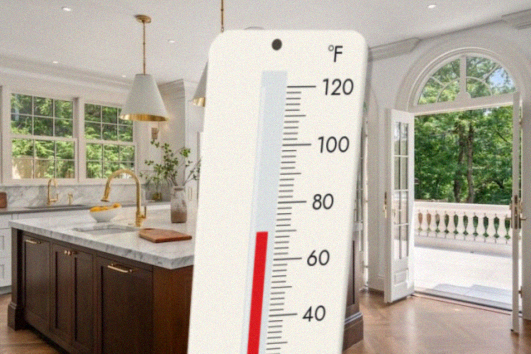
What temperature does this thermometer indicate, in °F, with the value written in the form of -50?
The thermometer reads 70
